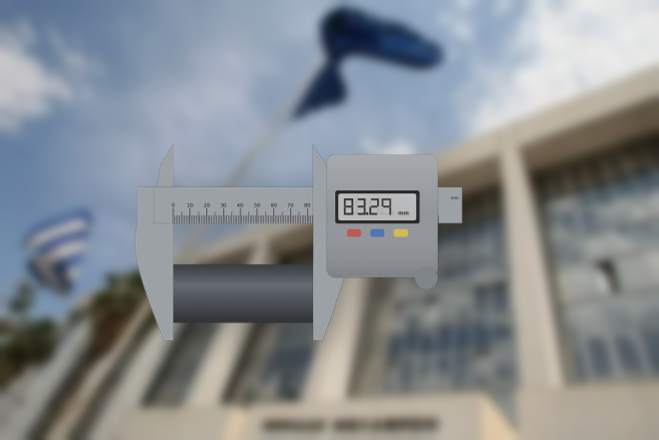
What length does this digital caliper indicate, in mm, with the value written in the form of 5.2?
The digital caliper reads 83.29
